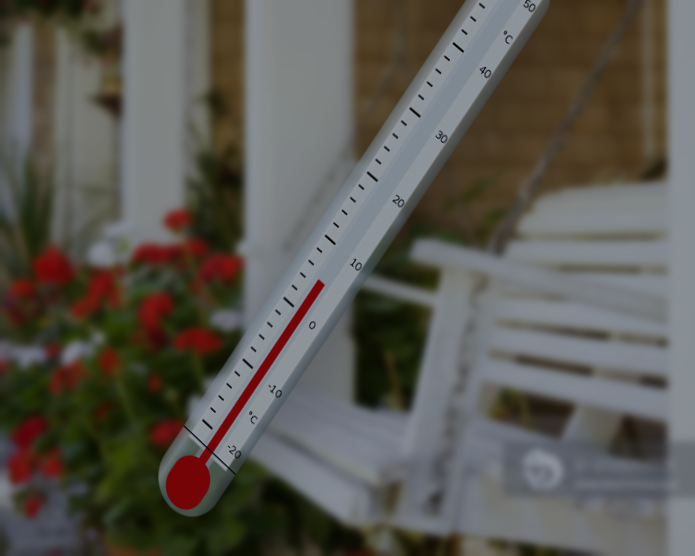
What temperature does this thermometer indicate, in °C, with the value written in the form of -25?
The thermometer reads 5
